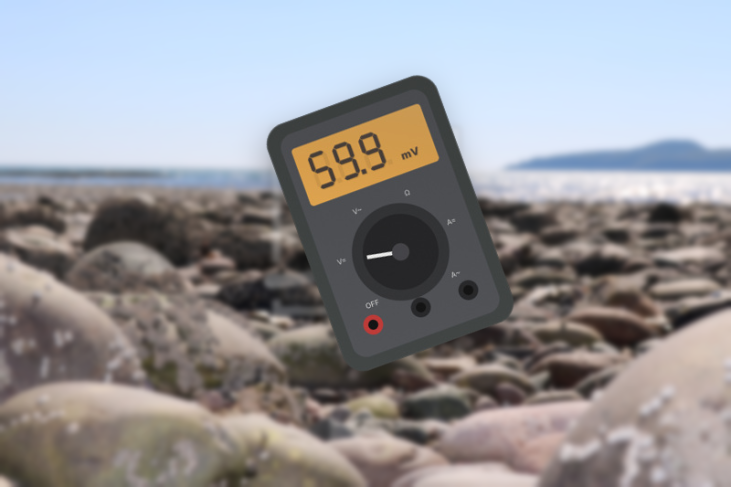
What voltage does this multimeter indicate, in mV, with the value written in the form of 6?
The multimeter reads 59.9
